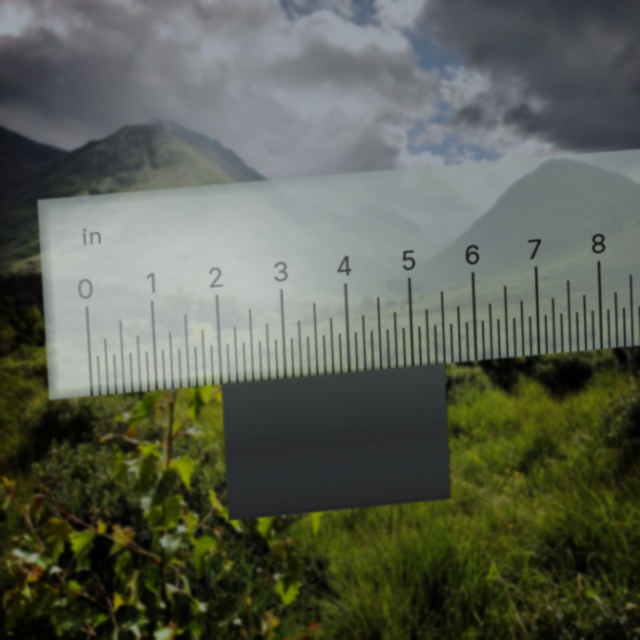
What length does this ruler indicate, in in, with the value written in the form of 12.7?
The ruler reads 3.5
